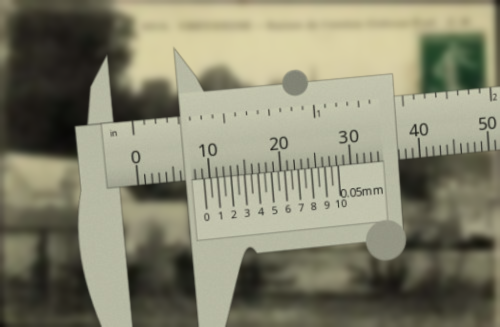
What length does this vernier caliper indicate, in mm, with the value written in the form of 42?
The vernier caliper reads 9.2
